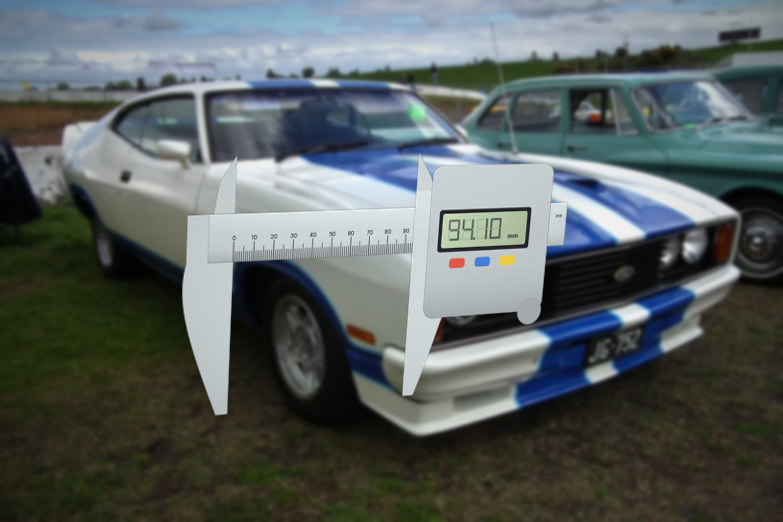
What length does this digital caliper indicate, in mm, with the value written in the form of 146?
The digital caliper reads 94.10
